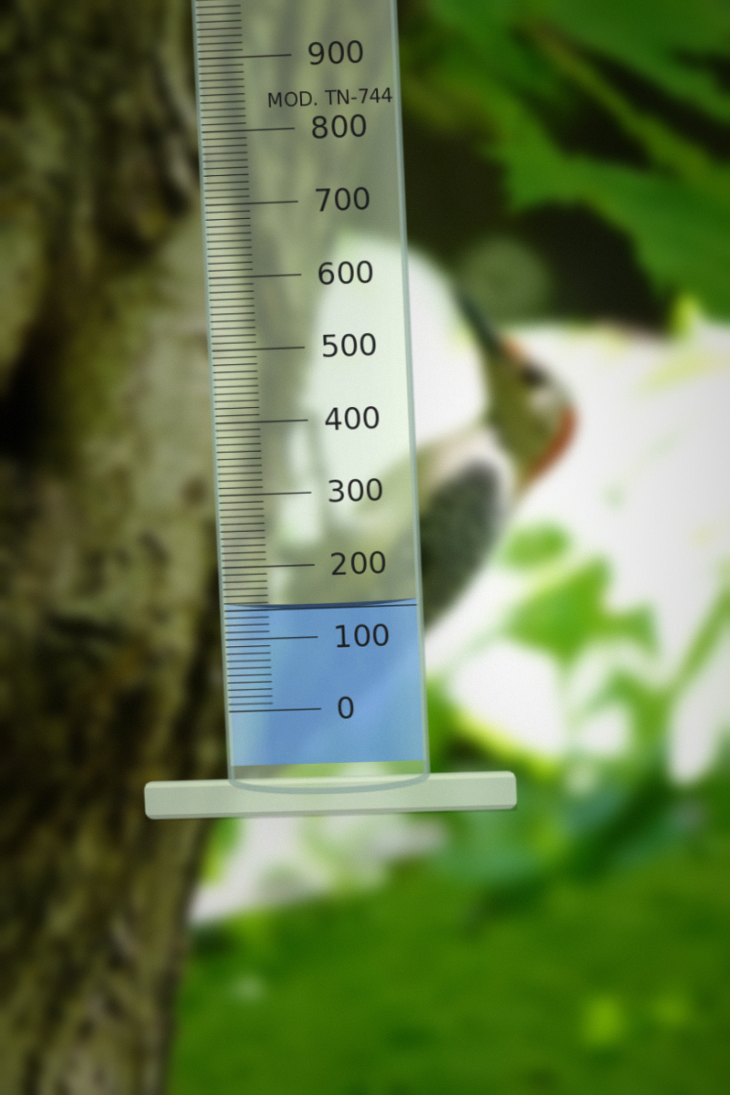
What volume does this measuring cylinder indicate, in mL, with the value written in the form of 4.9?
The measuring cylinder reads 140
